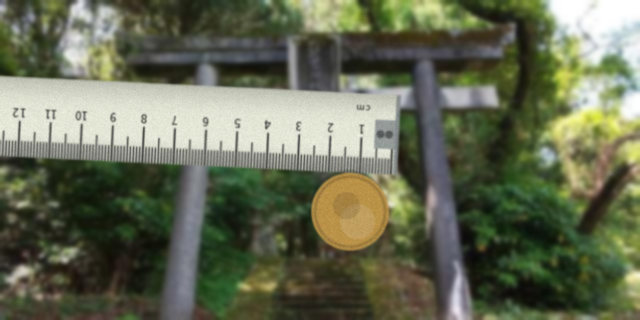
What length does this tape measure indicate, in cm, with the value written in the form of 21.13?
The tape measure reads 2.5
